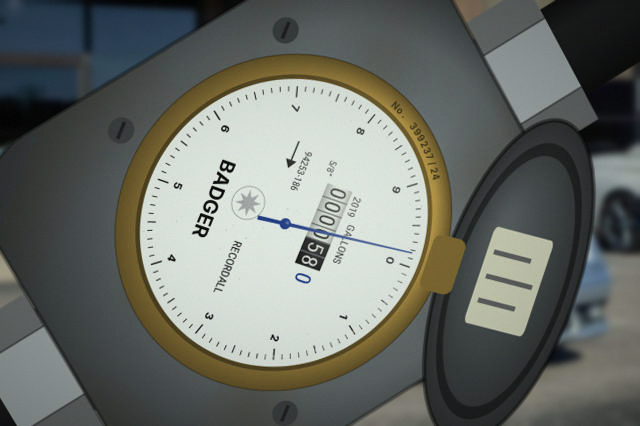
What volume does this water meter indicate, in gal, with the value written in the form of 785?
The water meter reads 579.8
